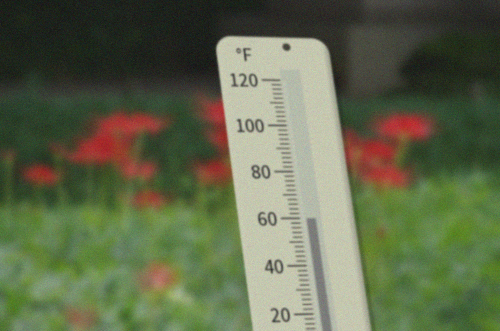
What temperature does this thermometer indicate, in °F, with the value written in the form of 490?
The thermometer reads 60
